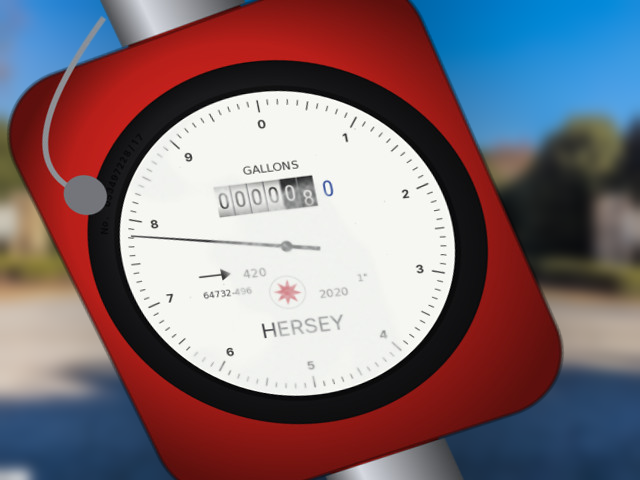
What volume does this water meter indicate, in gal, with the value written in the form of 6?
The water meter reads 77.8
